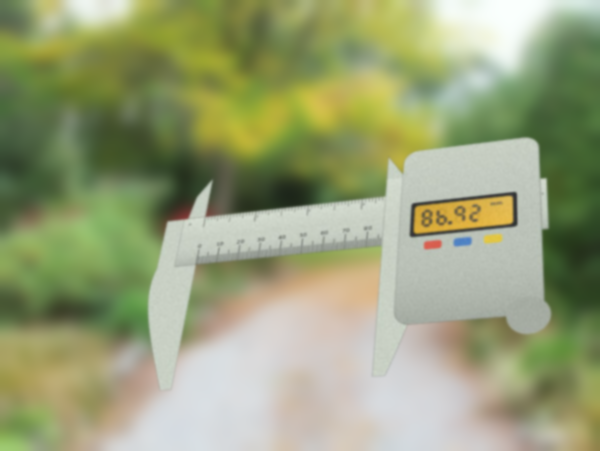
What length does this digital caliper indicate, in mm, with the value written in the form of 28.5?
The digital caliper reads 86.92
